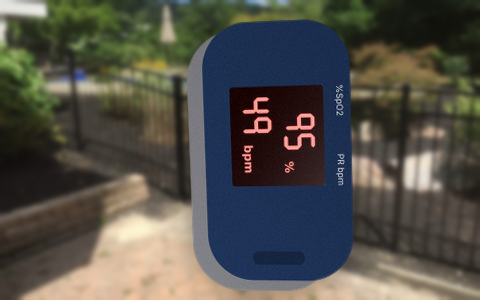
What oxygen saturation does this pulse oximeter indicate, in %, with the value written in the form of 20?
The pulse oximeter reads 95
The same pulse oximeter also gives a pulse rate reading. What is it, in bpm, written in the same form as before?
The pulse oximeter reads 49
